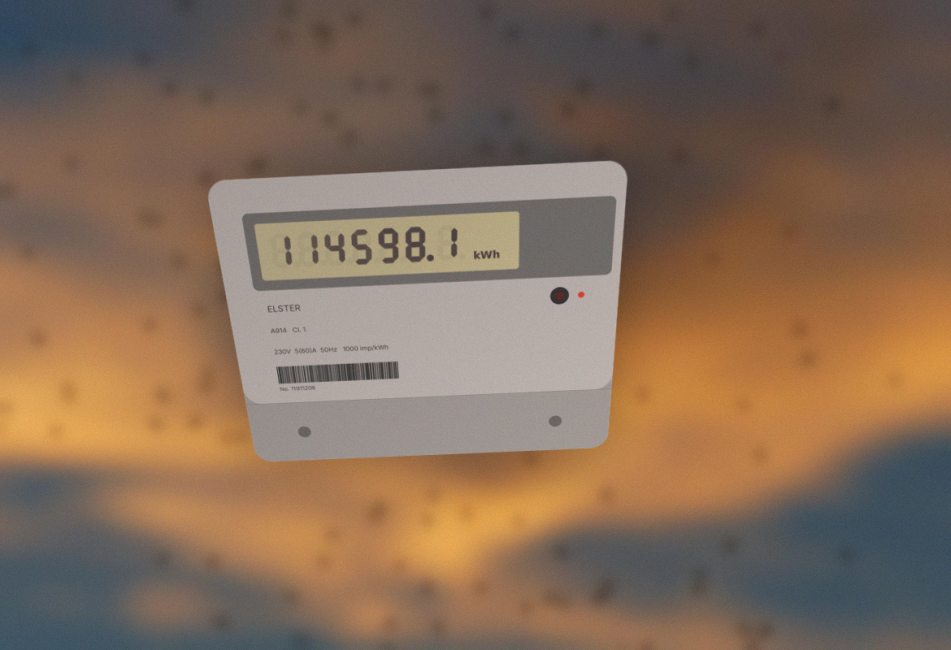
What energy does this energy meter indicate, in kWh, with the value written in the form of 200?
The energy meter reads 114598.1
